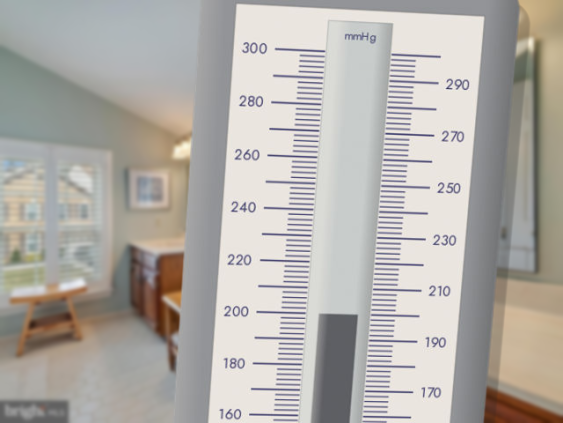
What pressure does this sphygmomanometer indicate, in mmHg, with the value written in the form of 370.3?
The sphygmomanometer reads 200
